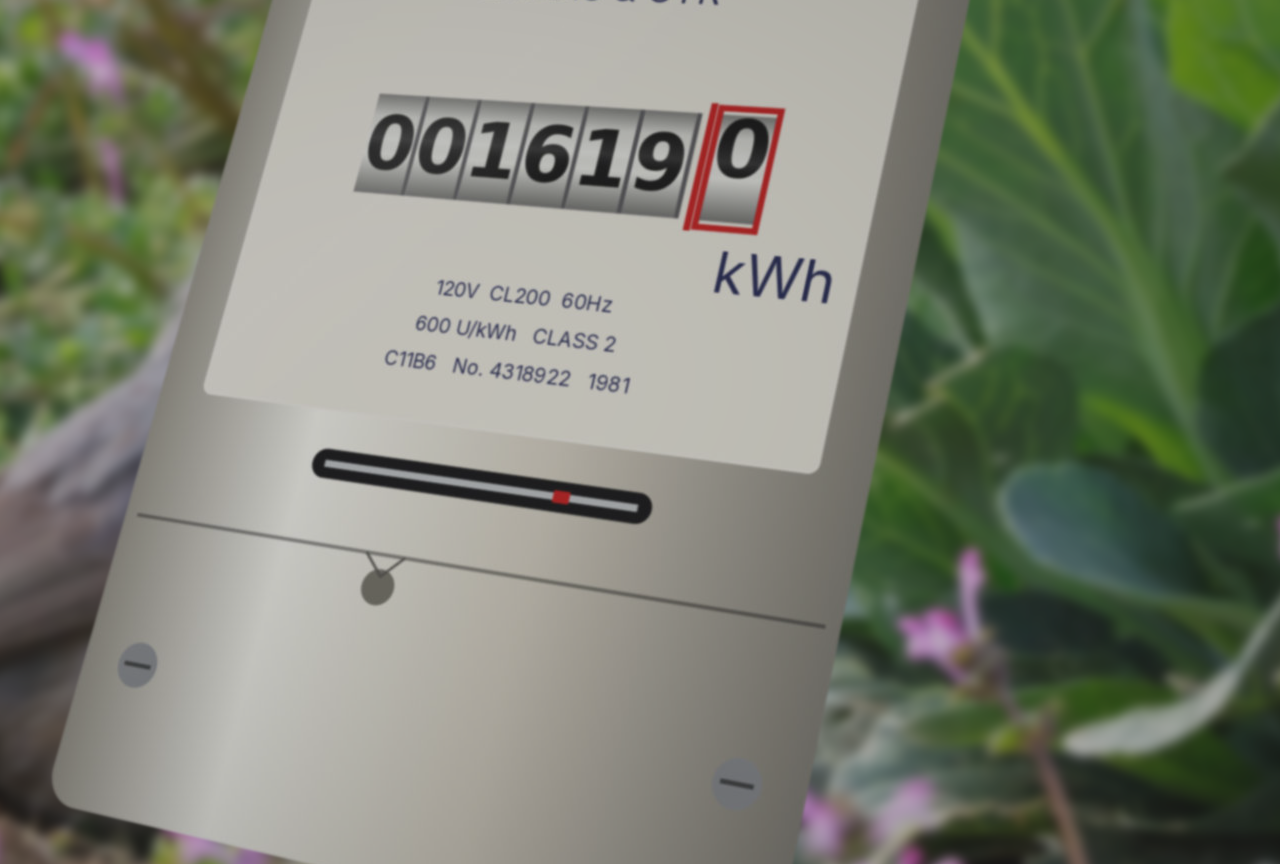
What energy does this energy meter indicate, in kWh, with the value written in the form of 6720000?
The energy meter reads 1619.0
